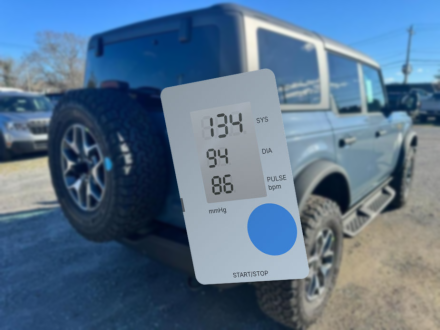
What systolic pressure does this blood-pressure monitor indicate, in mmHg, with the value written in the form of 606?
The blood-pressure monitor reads 134
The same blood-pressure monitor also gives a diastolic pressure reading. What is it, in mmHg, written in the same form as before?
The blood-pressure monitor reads 94
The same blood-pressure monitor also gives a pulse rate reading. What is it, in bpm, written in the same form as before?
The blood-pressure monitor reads 86
